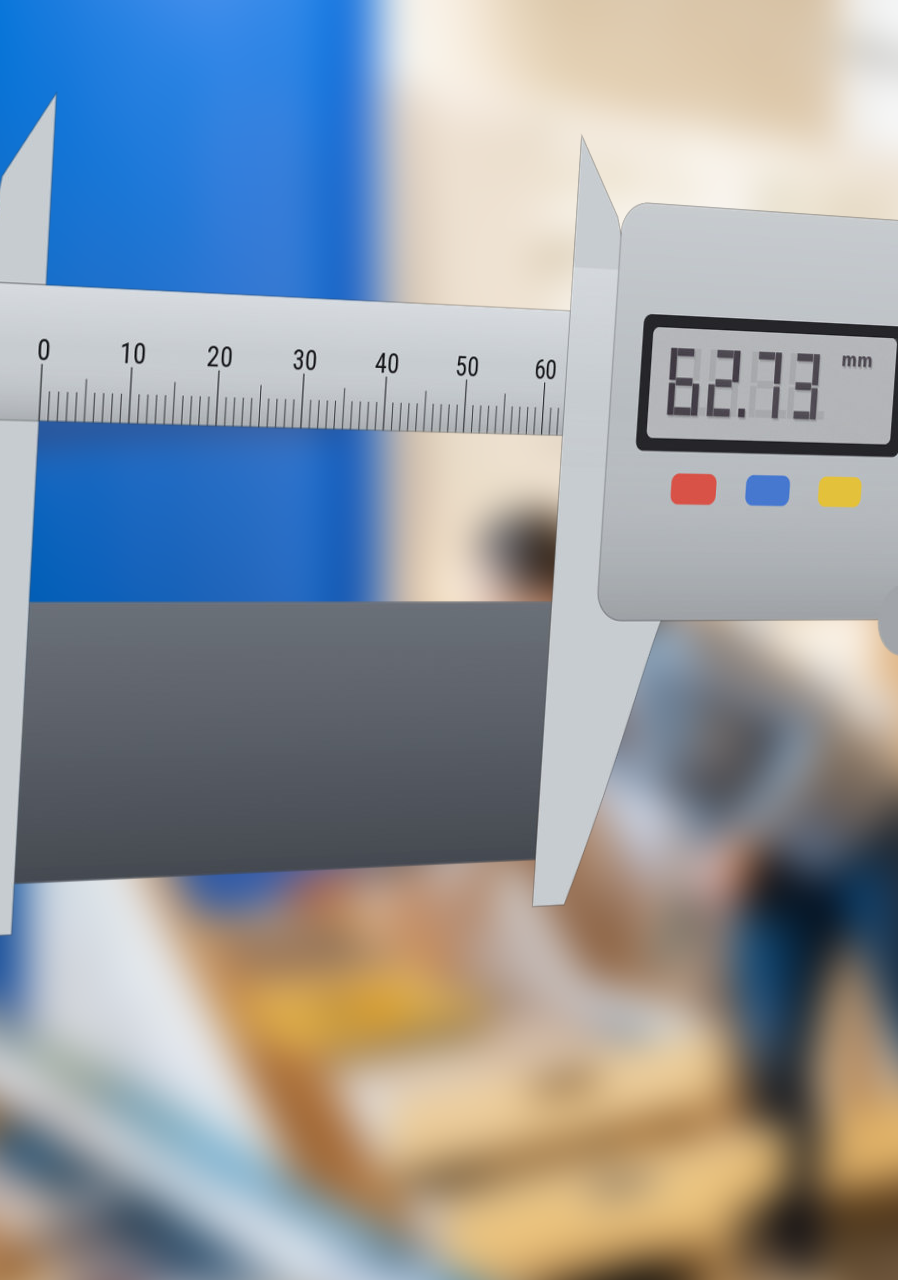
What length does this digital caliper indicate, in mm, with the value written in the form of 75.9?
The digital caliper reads 62.73
